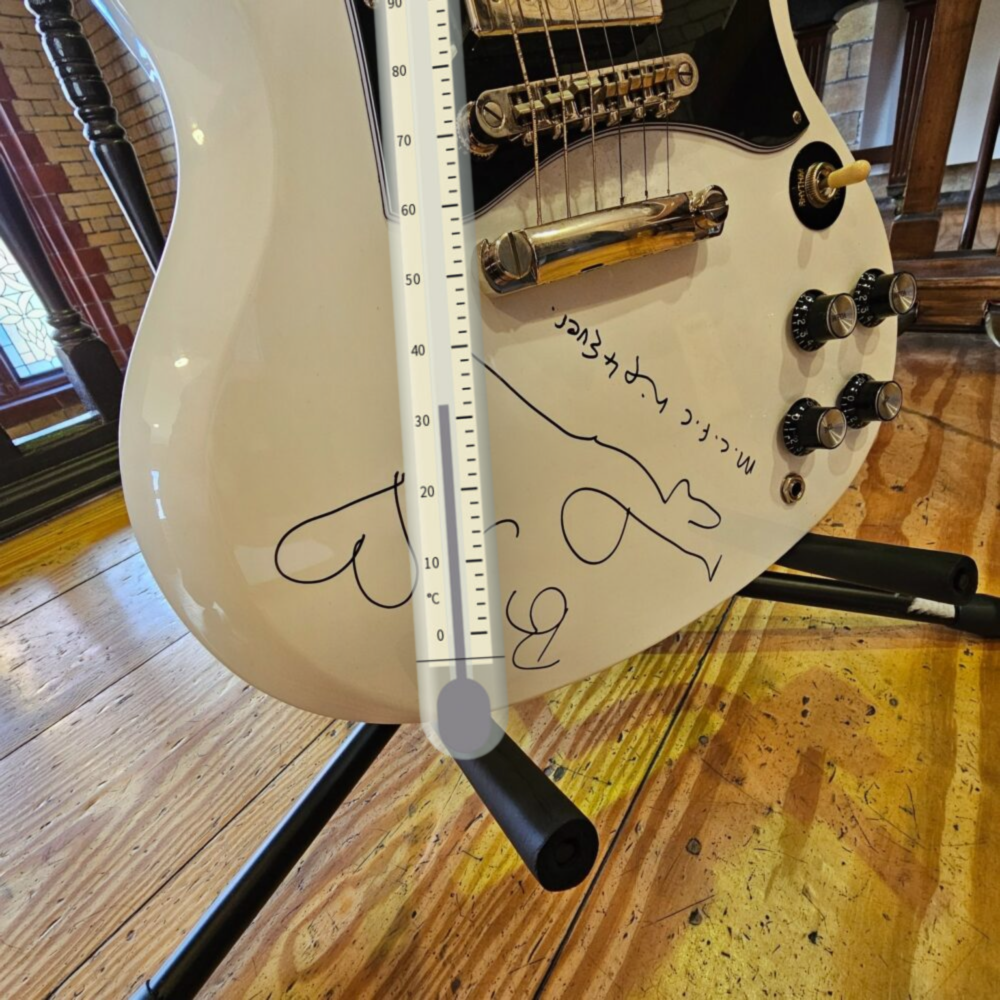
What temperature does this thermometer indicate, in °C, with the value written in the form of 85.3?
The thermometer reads 32
